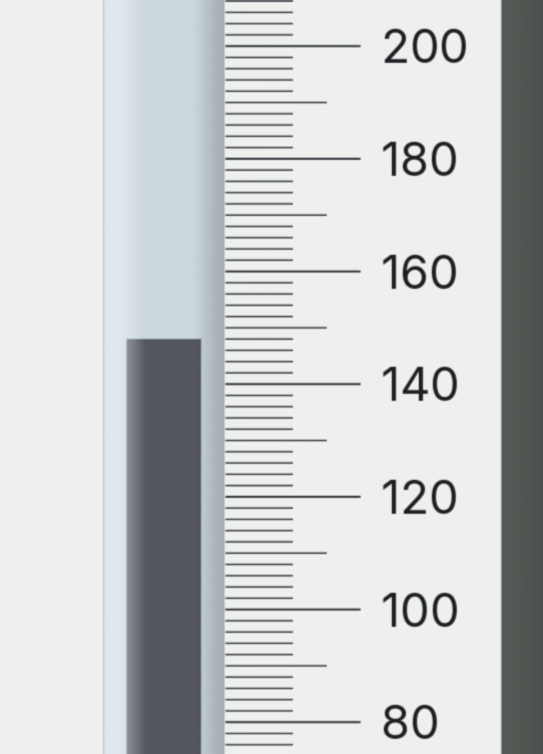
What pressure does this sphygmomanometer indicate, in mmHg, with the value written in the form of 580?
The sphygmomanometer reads 148
